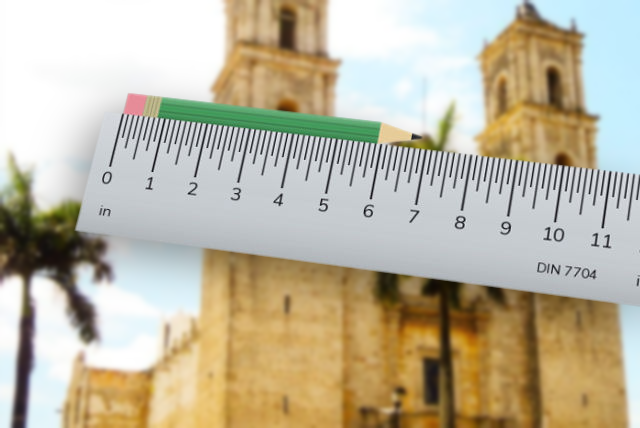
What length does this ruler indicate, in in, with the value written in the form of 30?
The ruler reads 6.875
